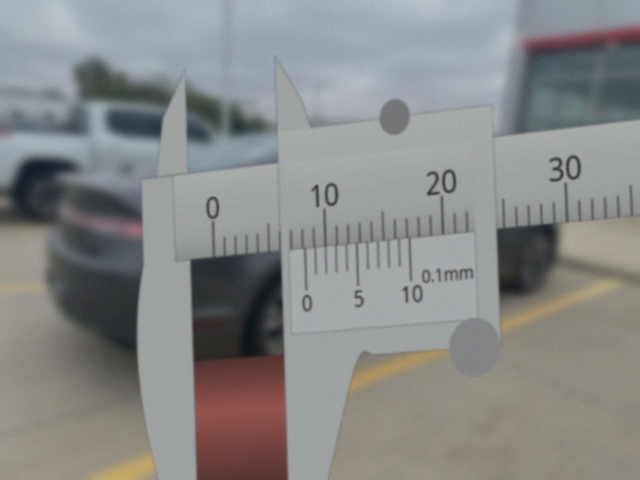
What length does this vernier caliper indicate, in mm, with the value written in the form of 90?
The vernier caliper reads 8.2
